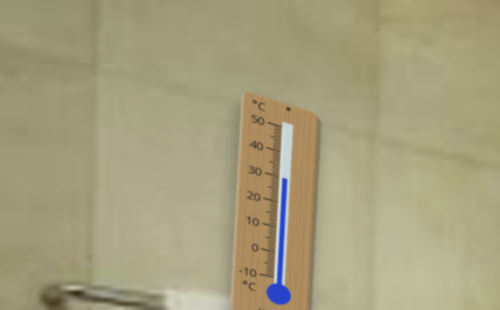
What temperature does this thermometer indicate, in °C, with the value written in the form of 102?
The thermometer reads 30
